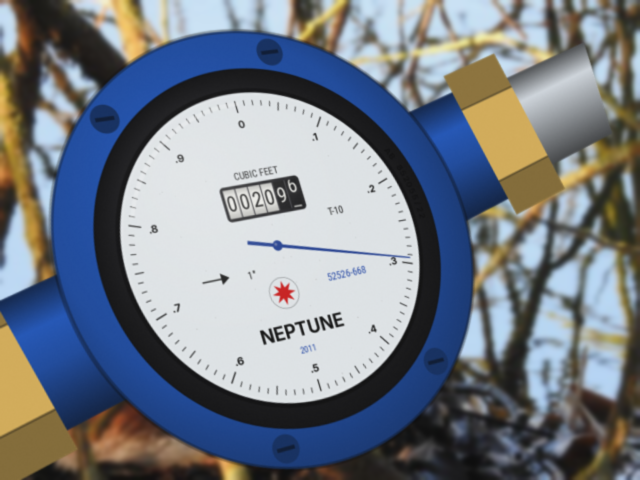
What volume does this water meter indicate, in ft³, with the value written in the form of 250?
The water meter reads 2096.29
